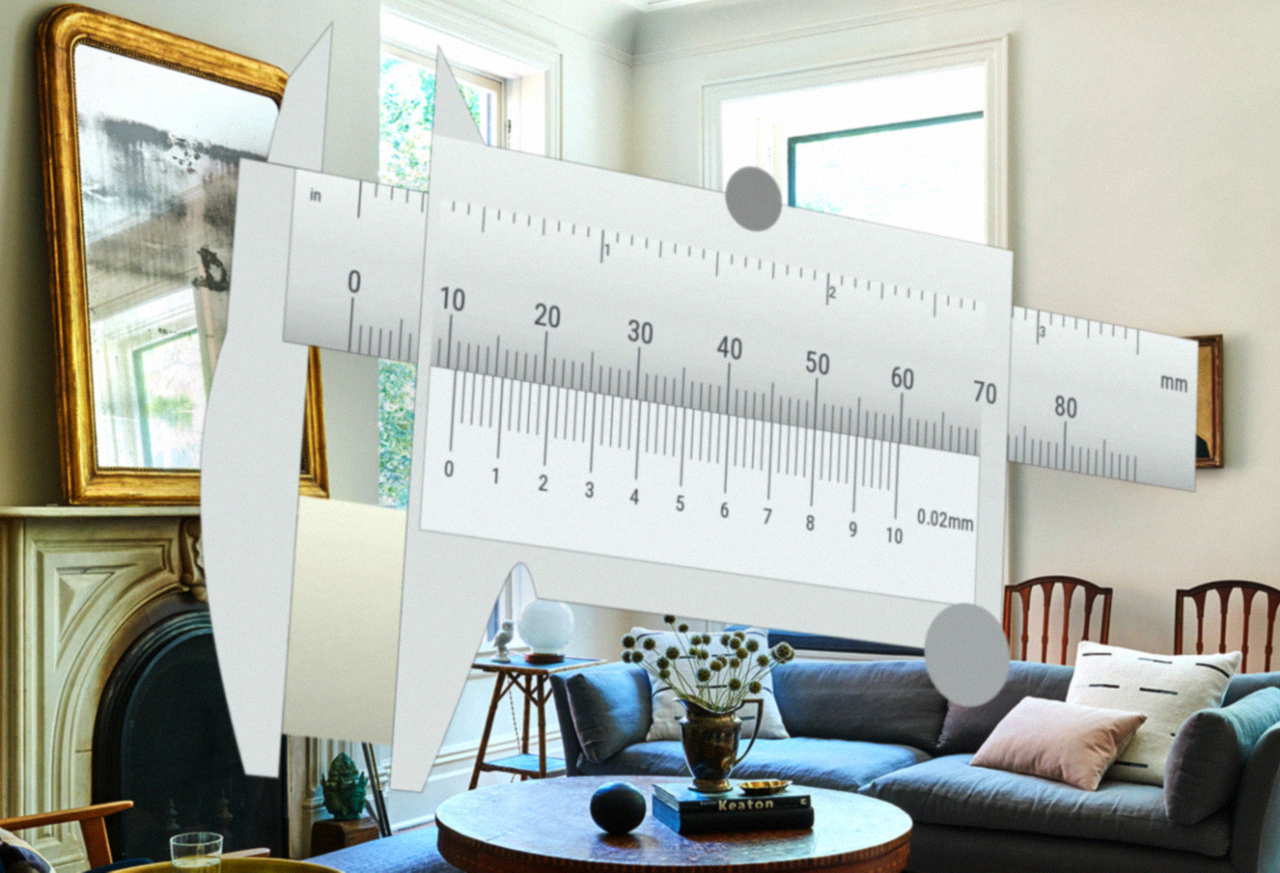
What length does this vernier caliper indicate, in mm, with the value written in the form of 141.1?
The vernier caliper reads 10.8
